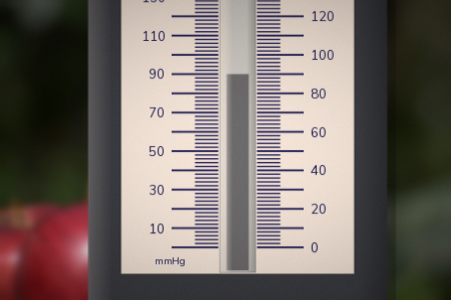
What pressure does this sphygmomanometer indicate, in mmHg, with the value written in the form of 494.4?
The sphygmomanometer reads 90
